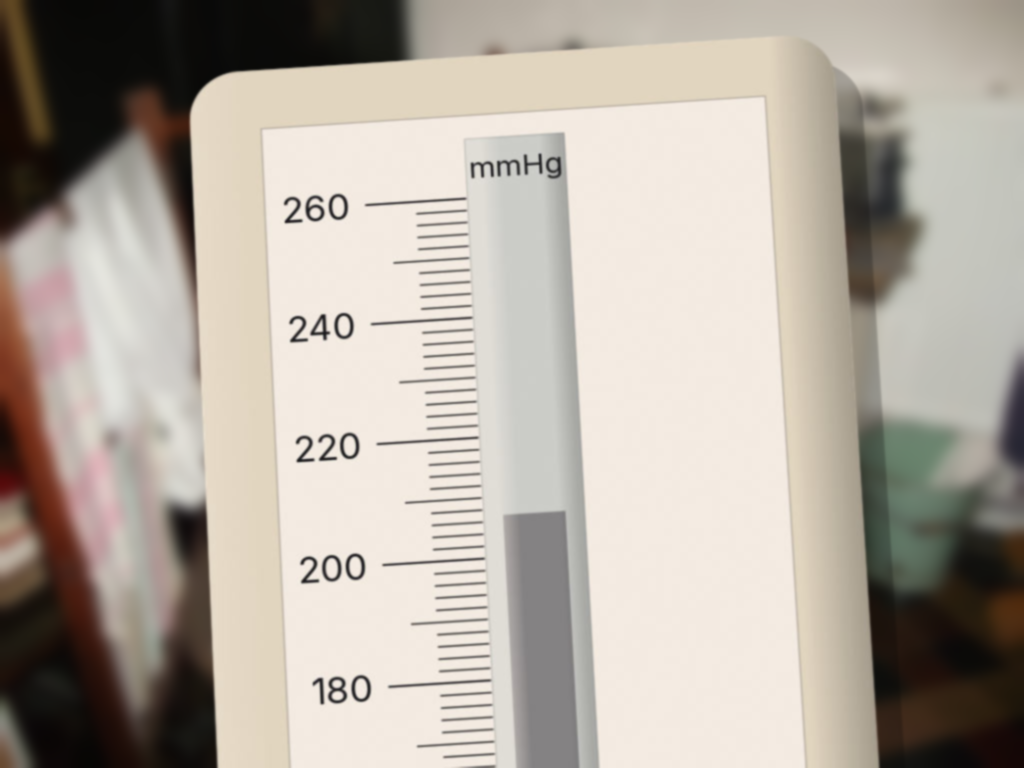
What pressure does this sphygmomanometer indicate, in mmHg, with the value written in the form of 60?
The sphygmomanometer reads 207
